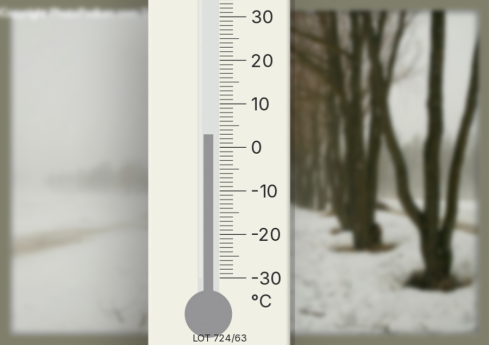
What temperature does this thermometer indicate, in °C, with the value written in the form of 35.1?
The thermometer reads 3
